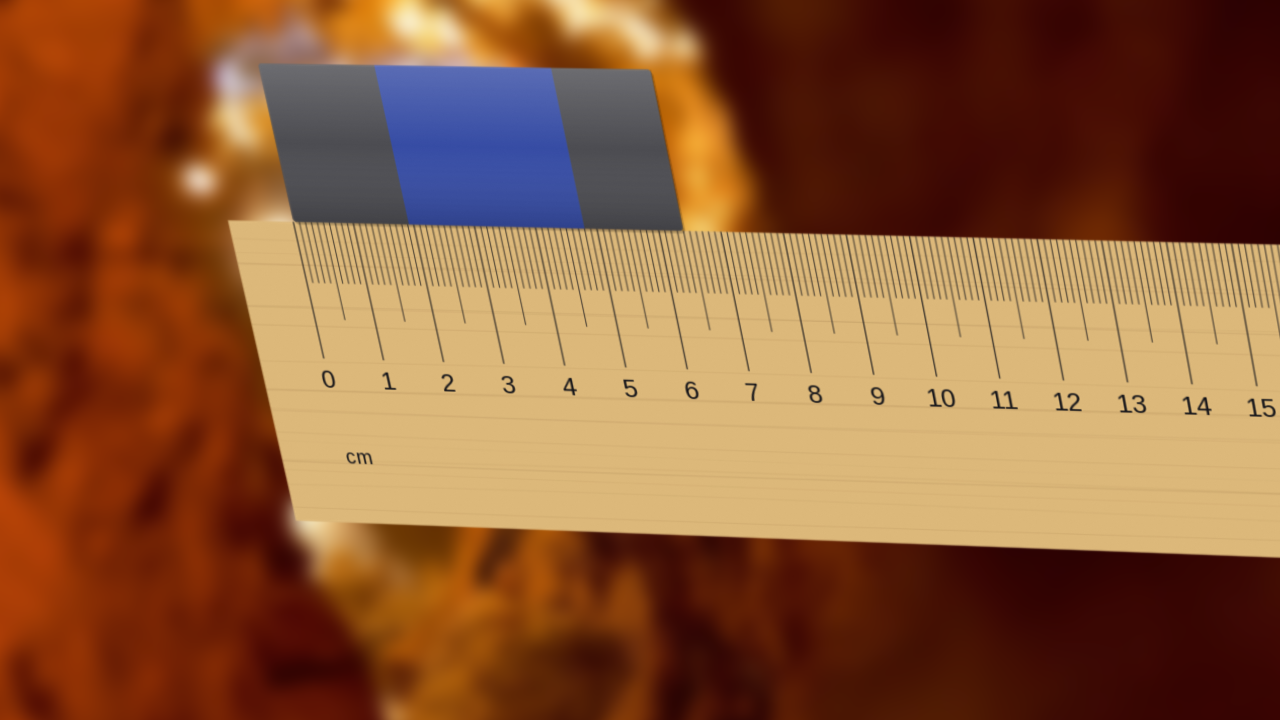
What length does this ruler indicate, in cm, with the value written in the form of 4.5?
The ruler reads 6.4
